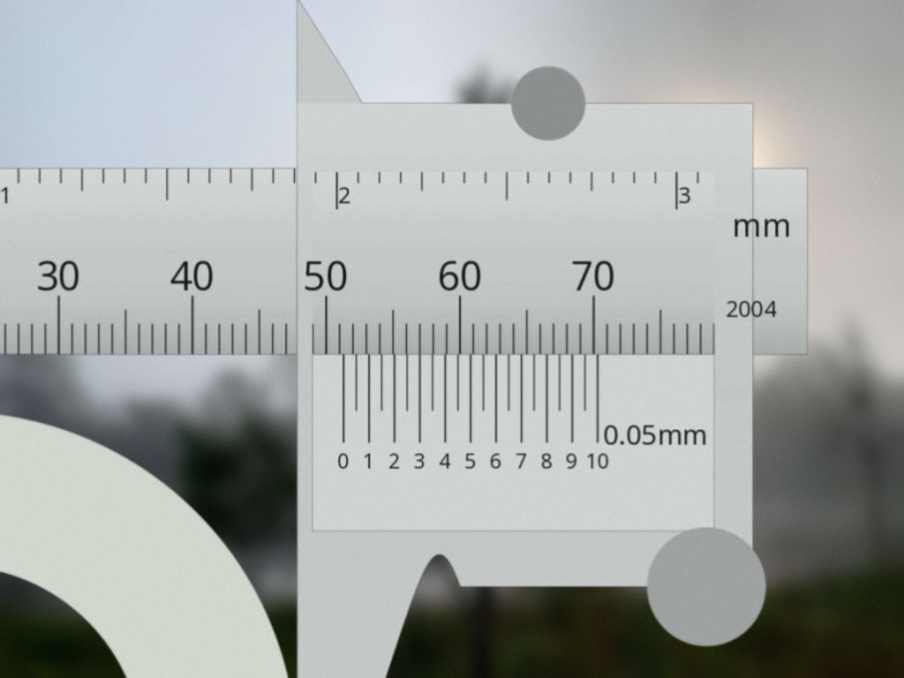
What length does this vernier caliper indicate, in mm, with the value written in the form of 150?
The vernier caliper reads 51.3
